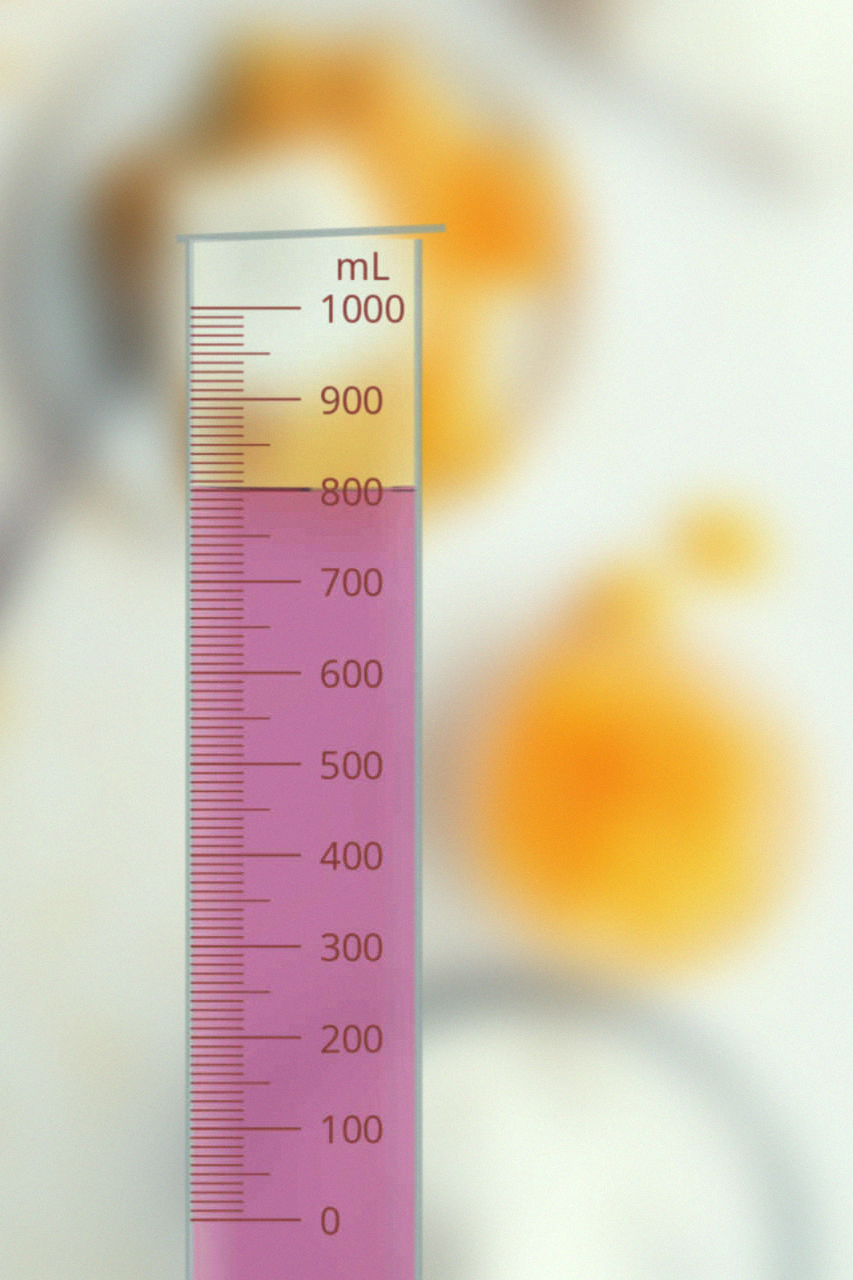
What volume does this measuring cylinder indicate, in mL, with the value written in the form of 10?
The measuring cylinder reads 800
